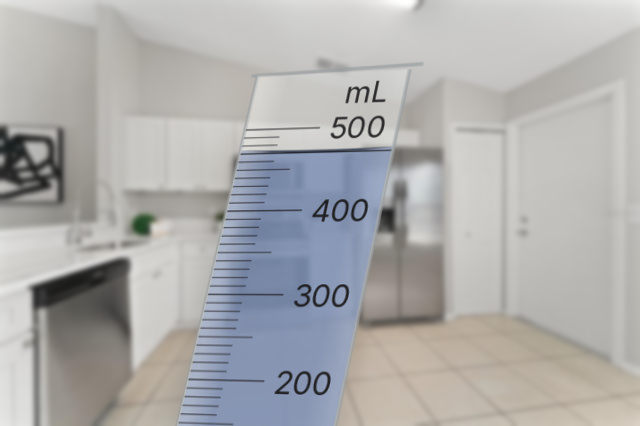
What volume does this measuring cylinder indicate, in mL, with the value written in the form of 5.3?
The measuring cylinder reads 470
